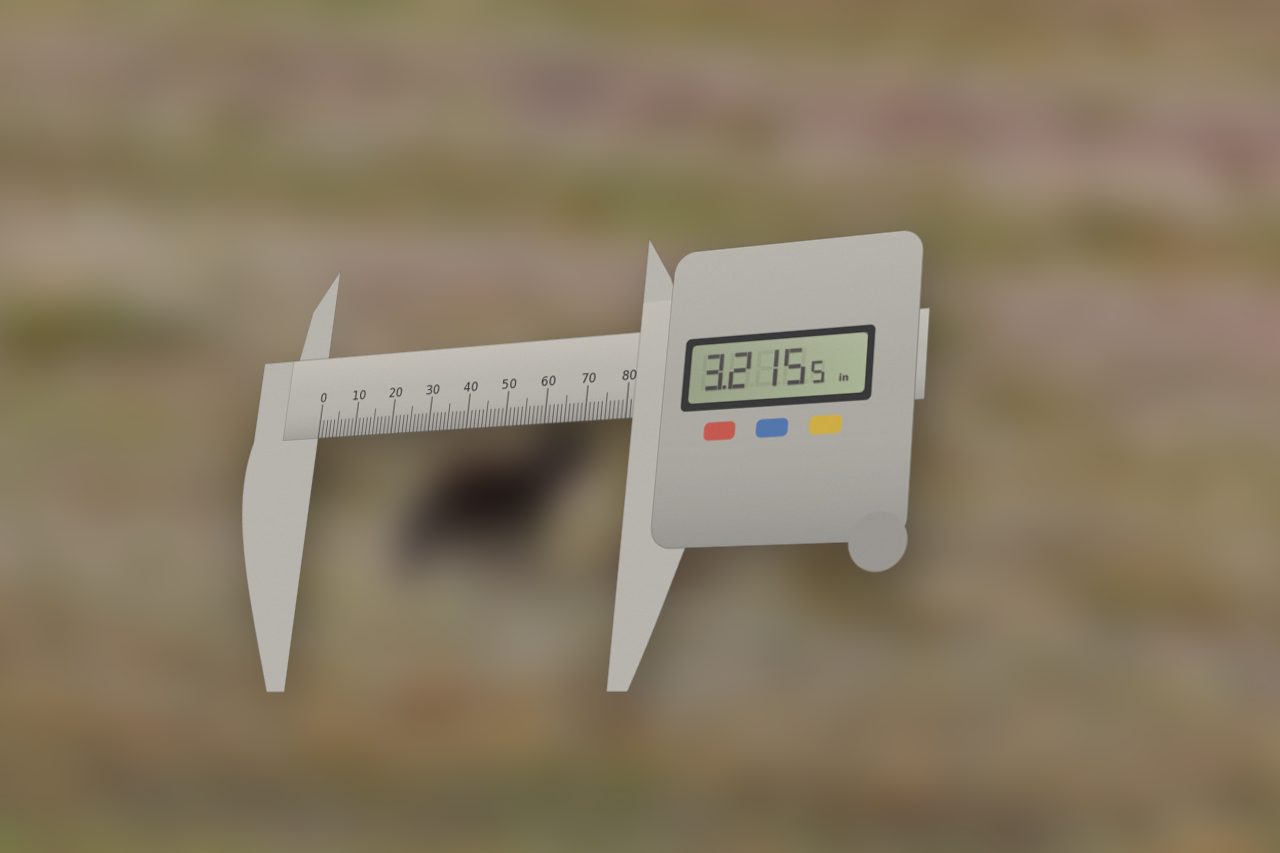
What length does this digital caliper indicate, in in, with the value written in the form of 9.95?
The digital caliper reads 3.2155
